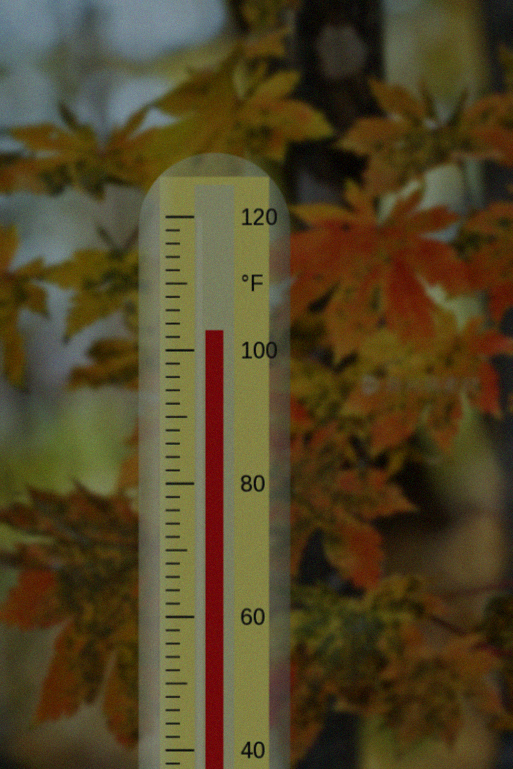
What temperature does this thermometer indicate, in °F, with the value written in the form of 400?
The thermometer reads 103
